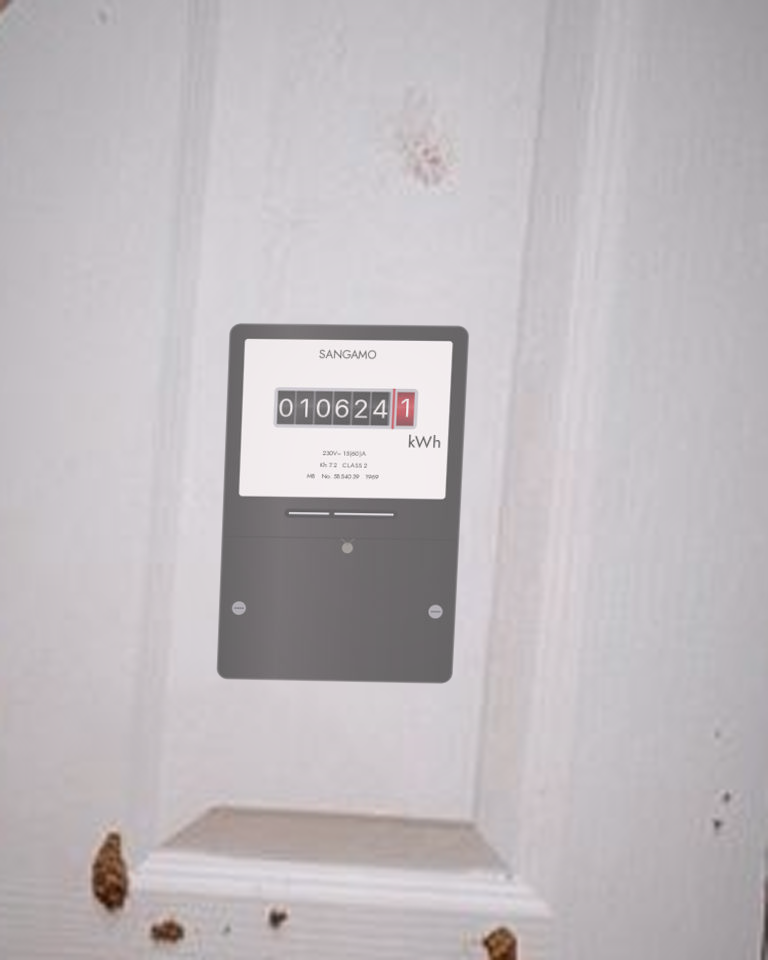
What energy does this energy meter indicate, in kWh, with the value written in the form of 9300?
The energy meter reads 10624.1
